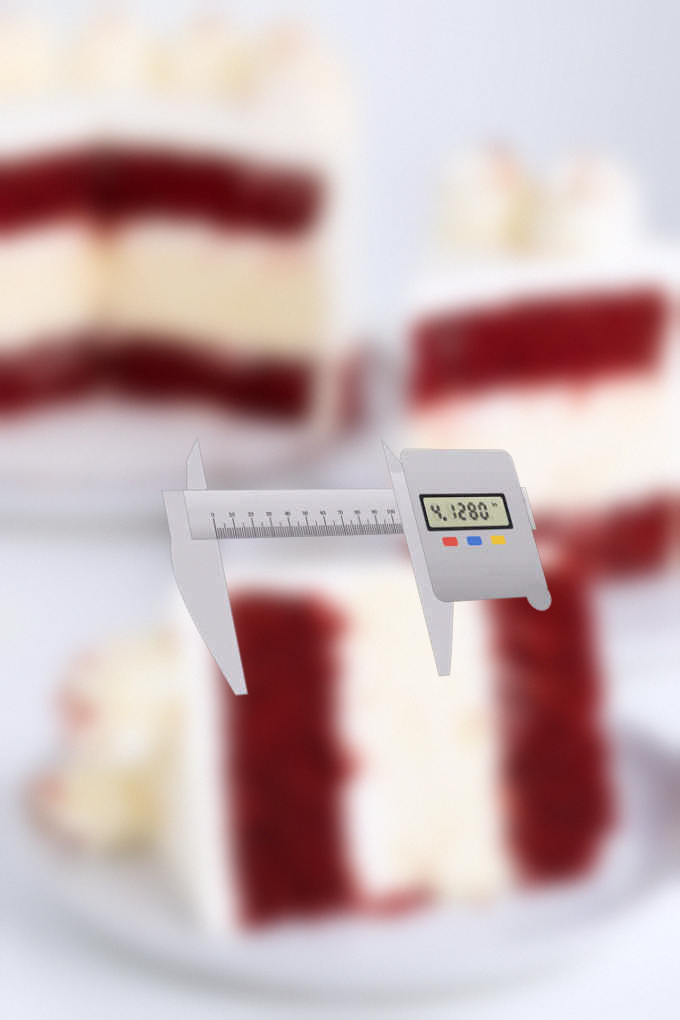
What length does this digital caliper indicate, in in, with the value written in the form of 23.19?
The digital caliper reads 4.1280
